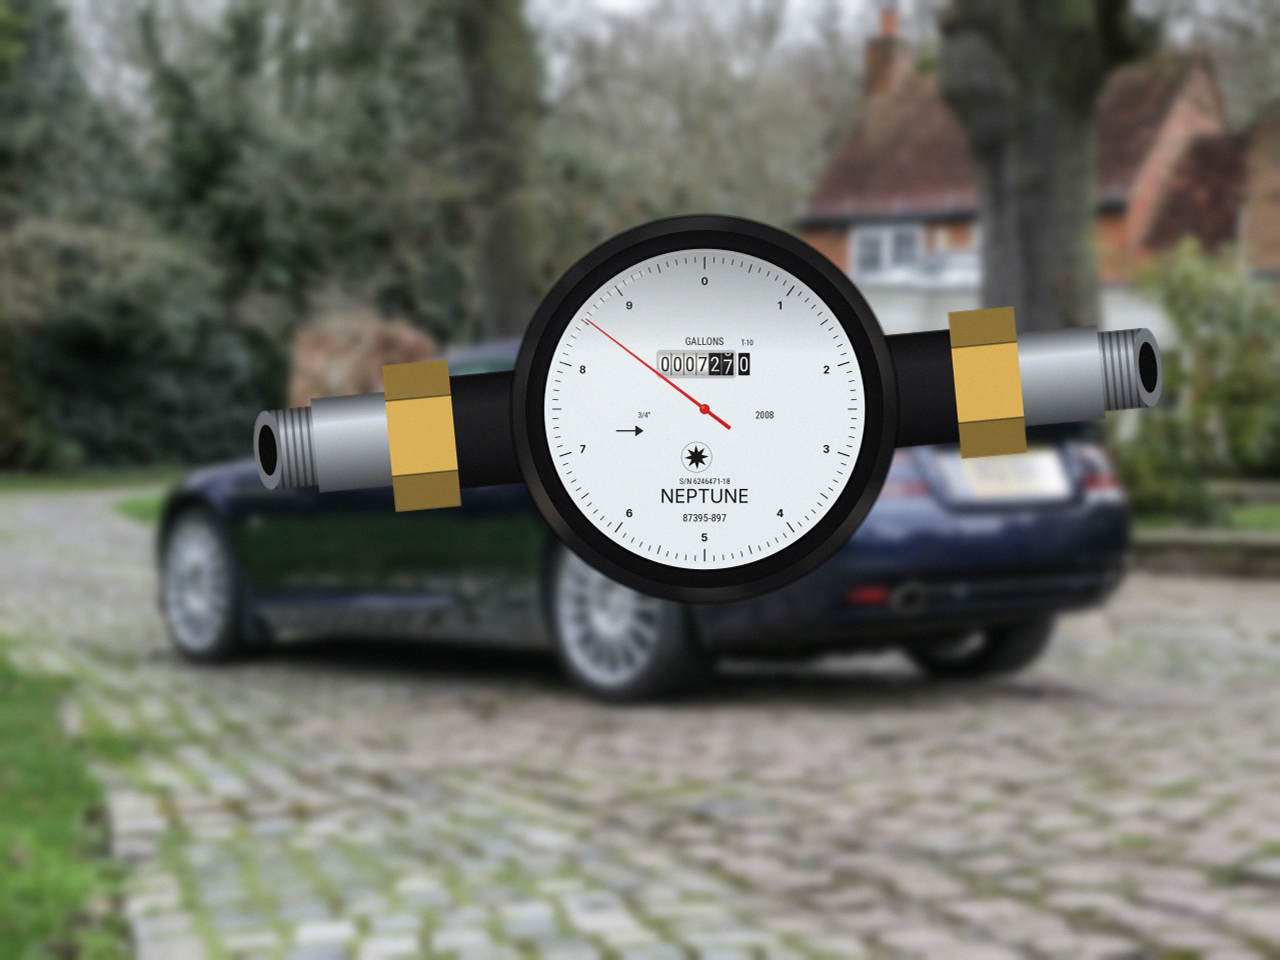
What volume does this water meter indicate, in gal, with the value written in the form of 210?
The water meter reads 7268.5
